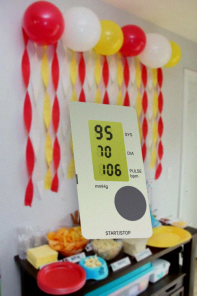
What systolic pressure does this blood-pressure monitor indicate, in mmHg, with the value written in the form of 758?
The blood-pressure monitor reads 95
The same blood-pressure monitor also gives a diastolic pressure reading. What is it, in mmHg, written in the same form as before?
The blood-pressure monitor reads 70
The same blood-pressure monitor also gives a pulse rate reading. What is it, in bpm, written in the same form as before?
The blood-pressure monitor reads 106
